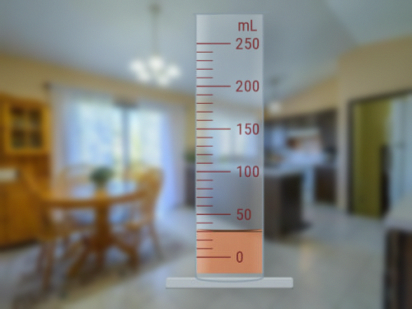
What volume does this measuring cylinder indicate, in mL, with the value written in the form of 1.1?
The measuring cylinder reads 30
